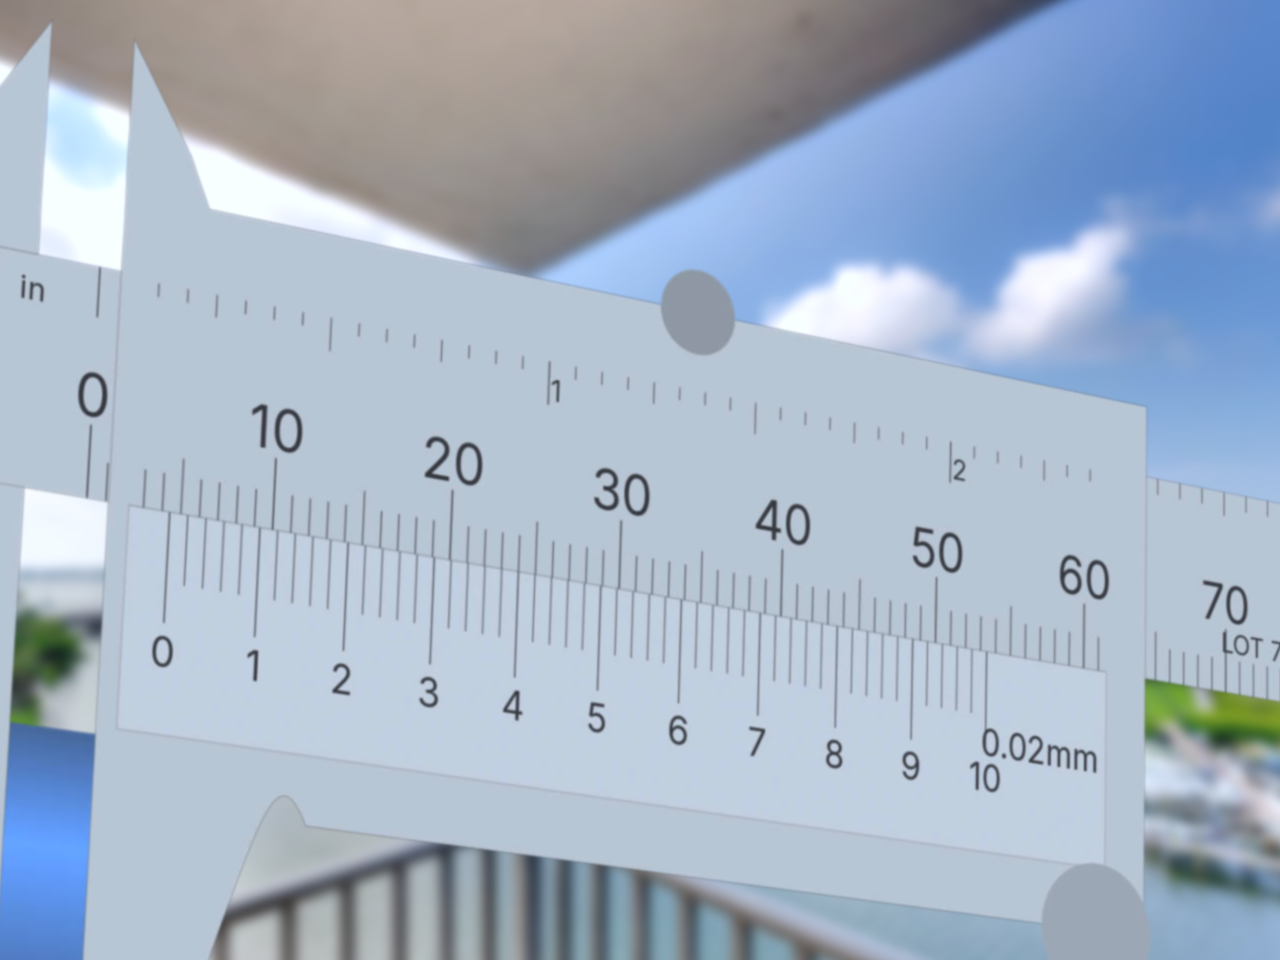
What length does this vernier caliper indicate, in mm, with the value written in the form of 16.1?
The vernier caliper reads 4.4
